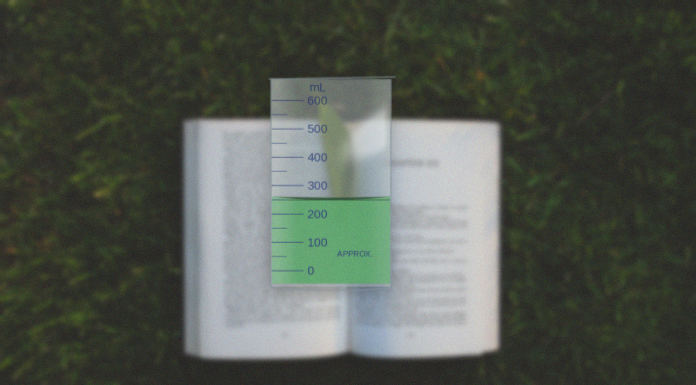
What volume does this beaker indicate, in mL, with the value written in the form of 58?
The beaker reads 250
